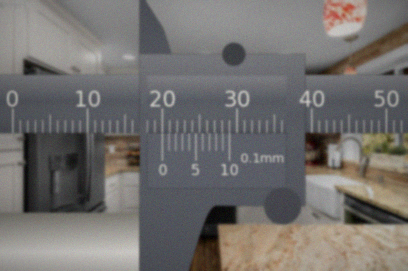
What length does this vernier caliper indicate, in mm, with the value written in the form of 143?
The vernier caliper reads 20.0
